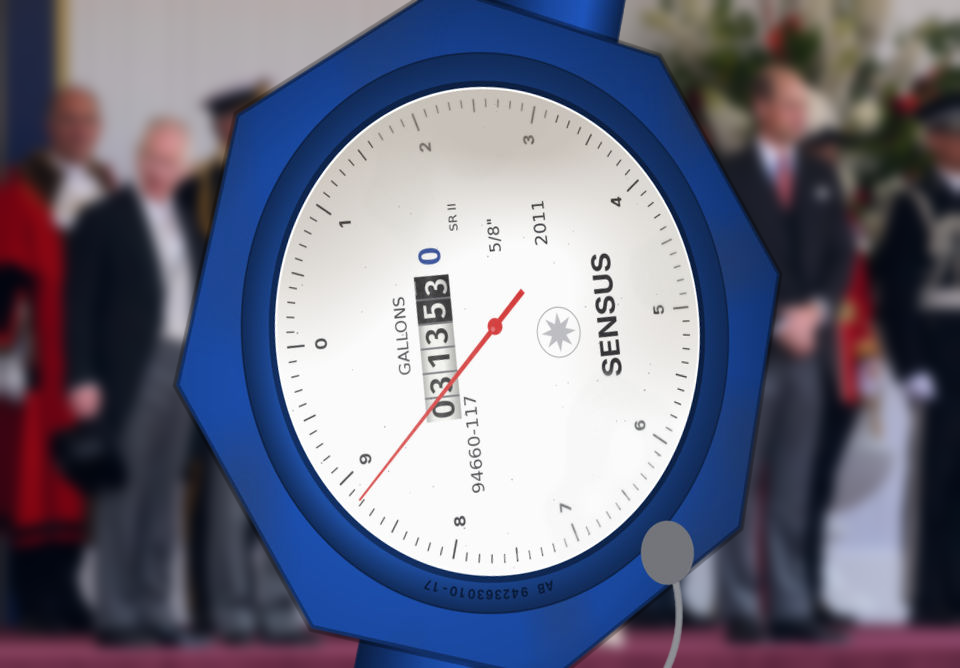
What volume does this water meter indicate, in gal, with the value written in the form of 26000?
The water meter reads 313528.8
